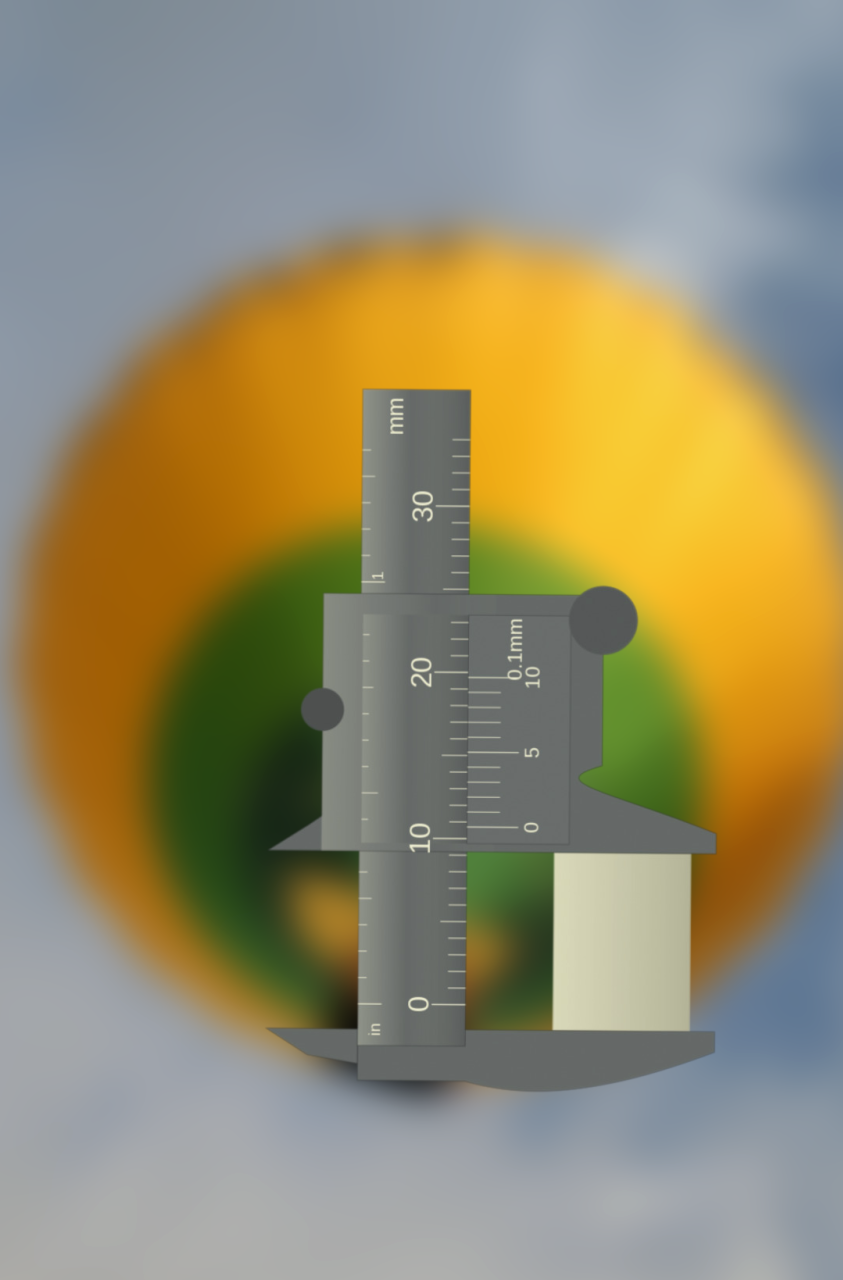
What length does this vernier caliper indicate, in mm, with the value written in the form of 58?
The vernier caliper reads 10.7
